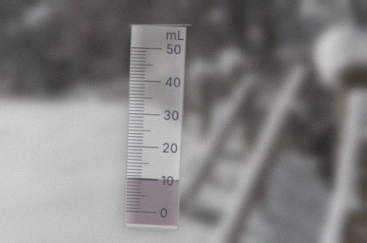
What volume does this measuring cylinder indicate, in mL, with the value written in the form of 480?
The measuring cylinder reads 10
